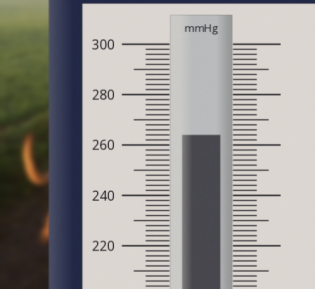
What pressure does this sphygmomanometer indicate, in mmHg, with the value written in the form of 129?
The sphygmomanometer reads 264
